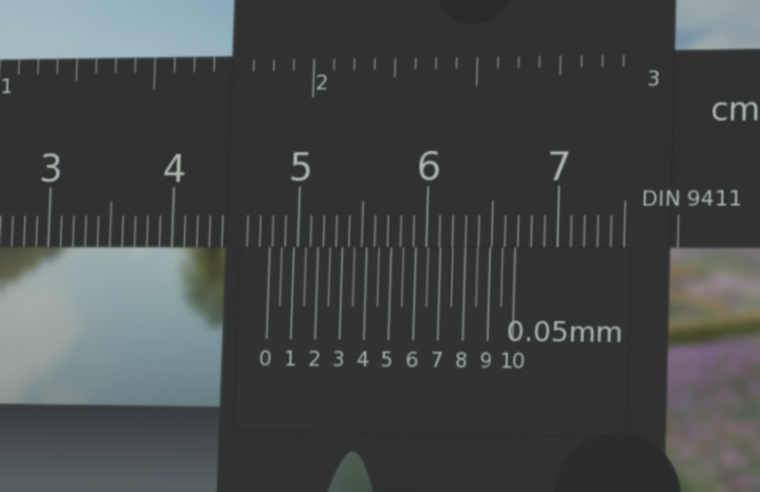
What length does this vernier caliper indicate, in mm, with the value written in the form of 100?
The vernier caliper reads 47.8
